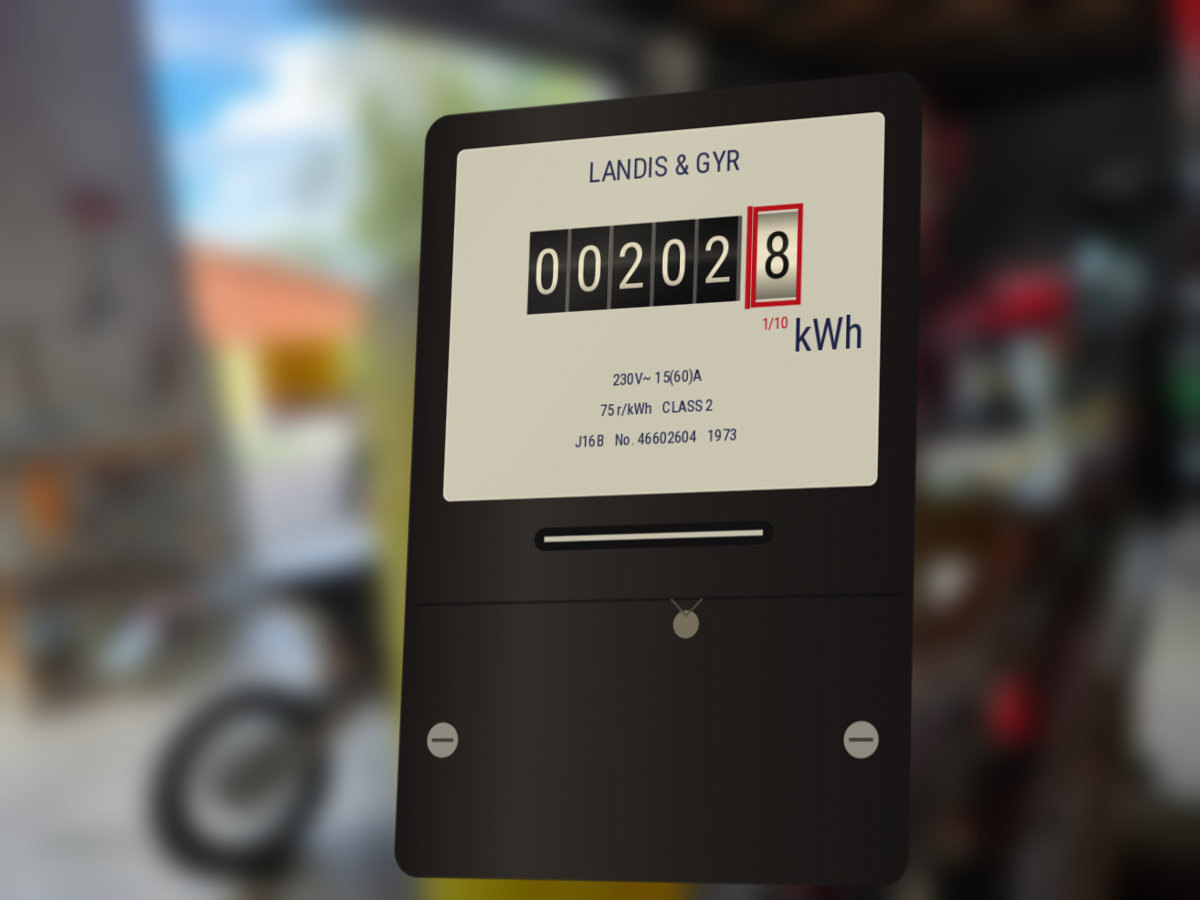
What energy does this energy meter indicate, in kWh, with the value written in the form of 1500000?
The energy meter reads 202.8
